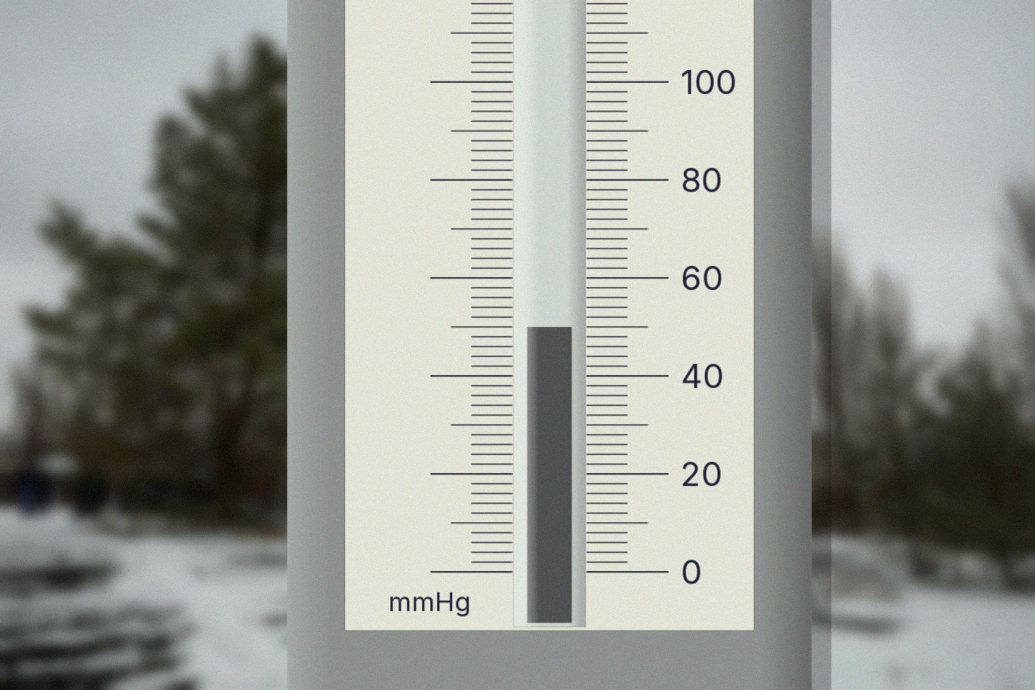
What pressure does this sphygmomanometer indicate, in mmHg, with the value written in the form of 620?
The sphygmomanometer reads 50
